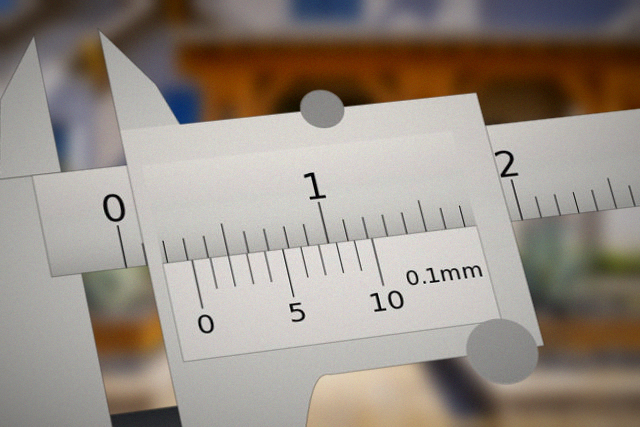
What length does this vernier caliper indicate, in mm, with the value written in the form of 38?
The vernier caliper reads 3.2
